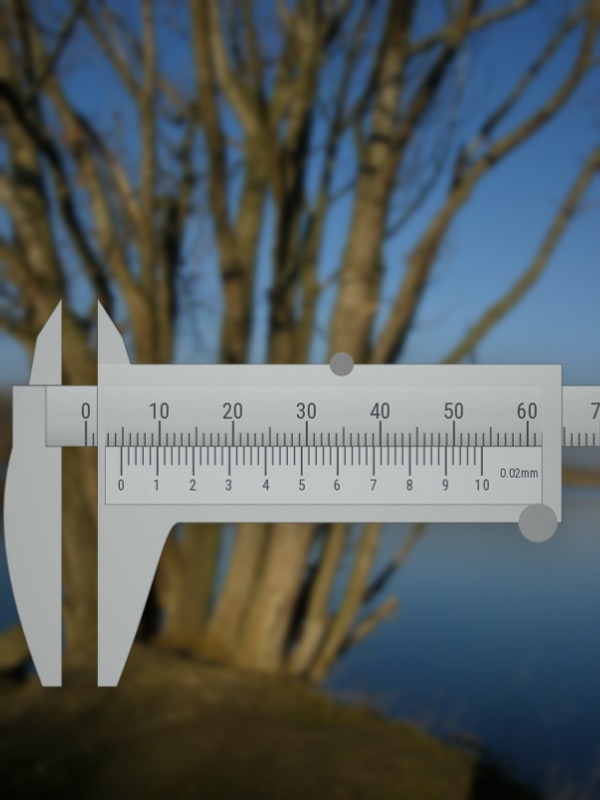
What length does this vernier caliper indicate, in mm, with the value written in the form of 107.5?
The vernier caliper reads 4.8
